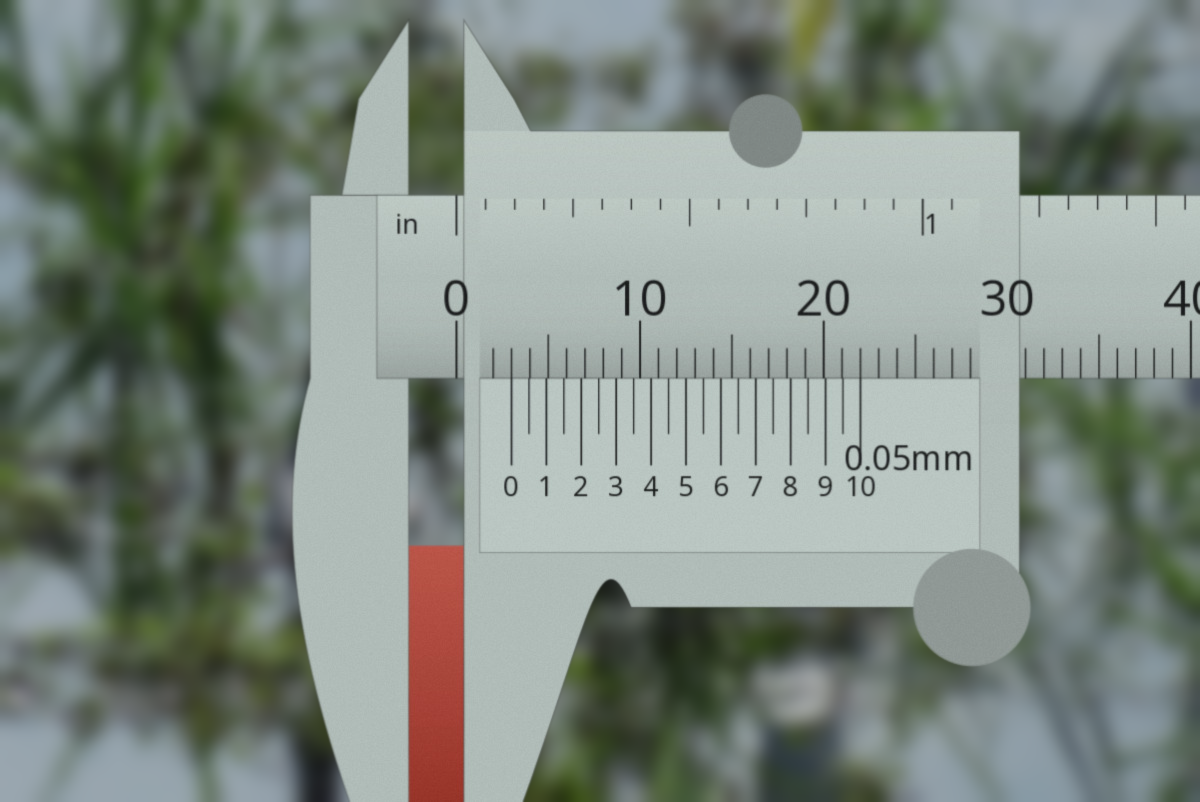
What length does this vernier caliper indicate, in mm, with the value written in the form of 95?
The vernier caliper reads 3.0
